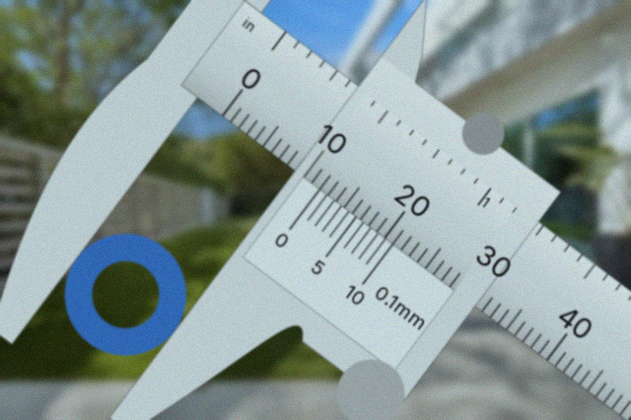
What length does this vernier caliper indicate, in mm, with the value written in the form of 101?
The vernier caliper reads 12.0
